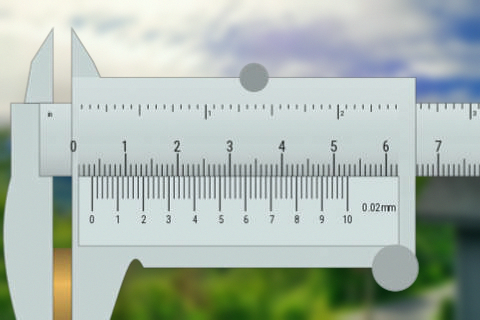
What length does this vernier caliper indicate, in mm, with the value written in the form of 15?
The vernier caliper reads 3.6
